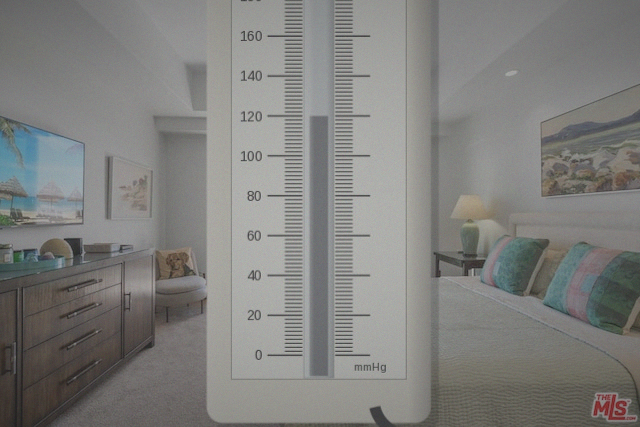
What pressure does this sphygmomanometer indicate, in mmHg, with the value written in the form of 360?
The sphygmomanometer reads 120
